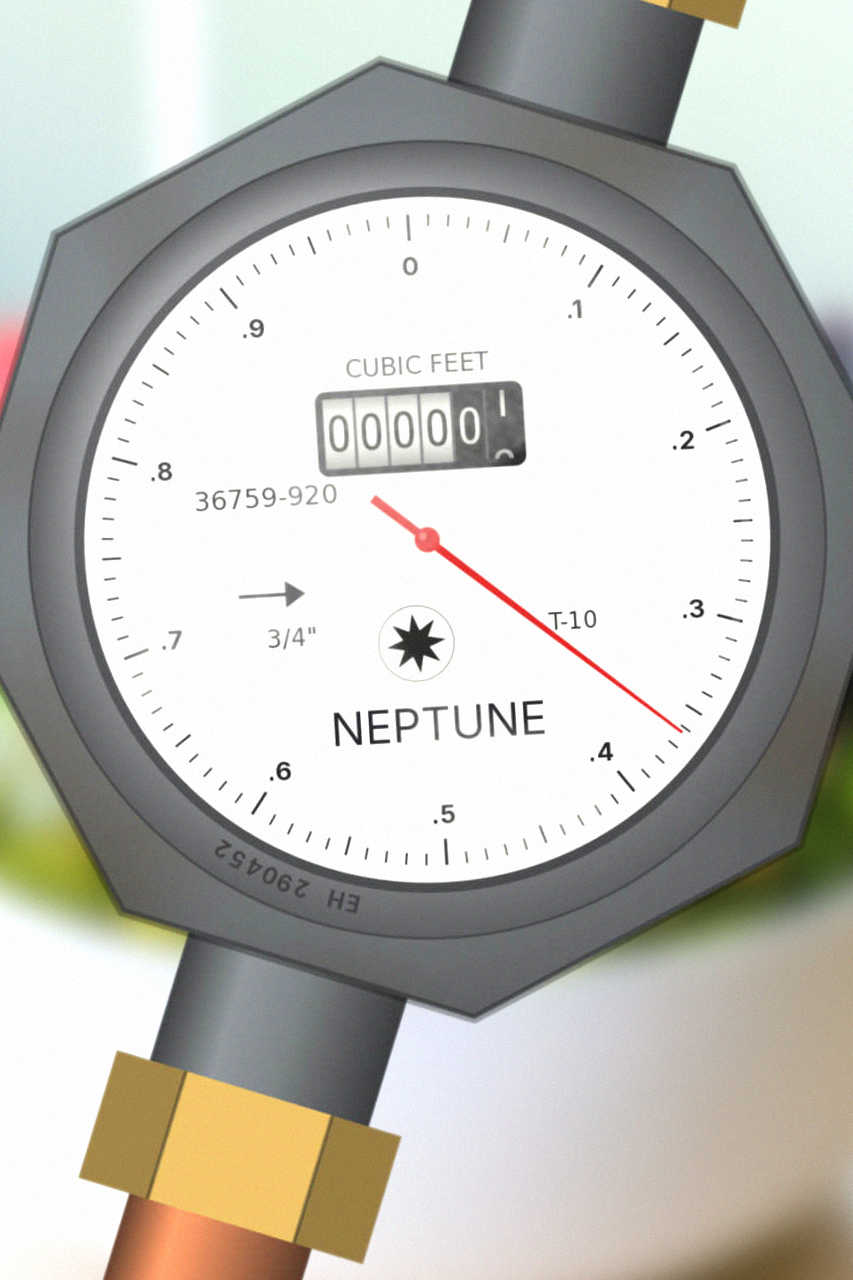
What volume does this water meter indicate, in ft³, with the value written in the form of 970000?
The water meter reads 1.36
